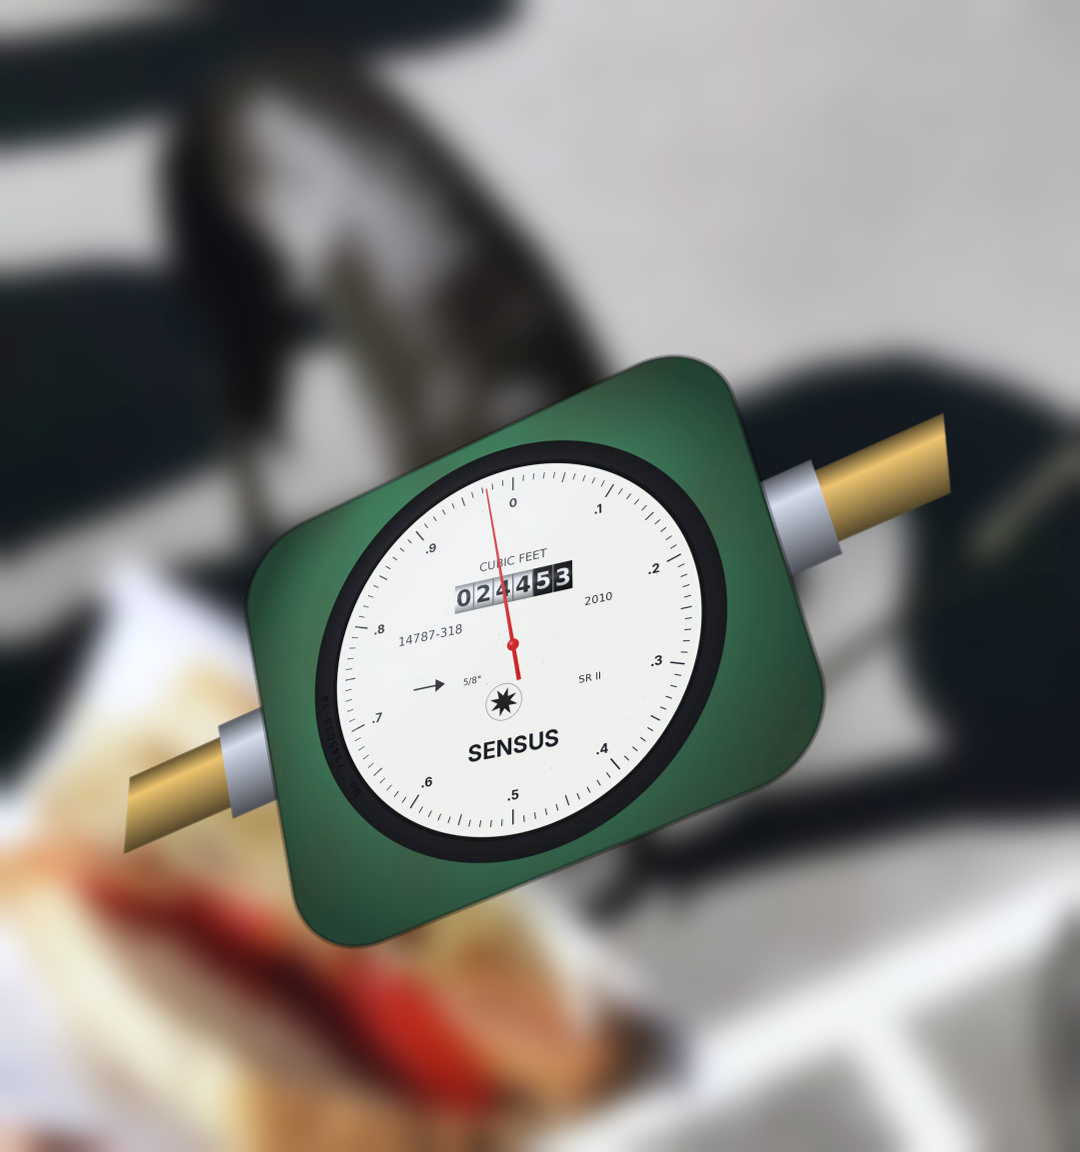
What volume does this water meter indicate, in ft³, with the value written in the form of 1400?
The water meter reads 24452.97
